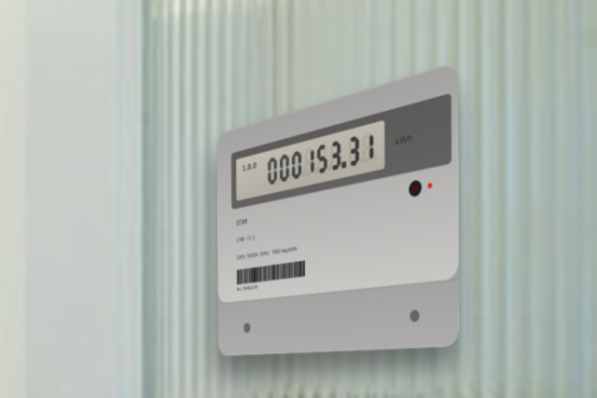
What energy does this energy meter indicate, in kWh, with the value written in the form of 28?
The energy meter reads 153.31
